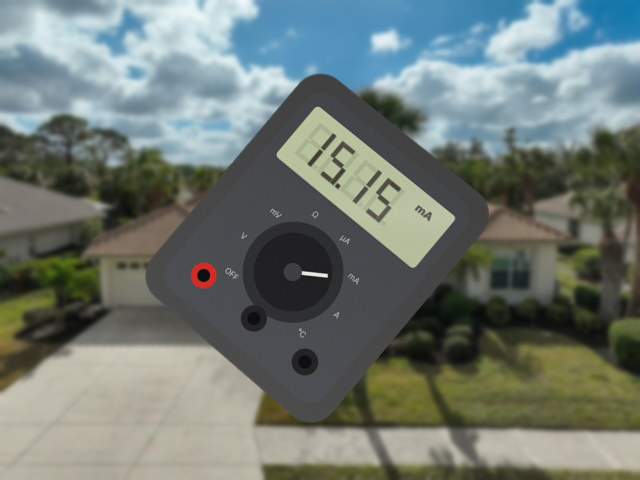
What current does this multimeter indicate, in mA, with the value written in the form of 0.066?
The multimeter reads 15.15
